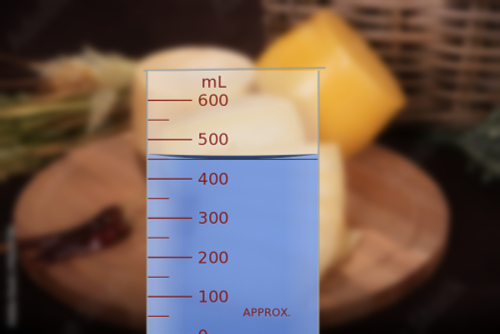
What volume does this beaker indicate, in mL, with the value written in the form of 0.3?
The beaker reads 450
